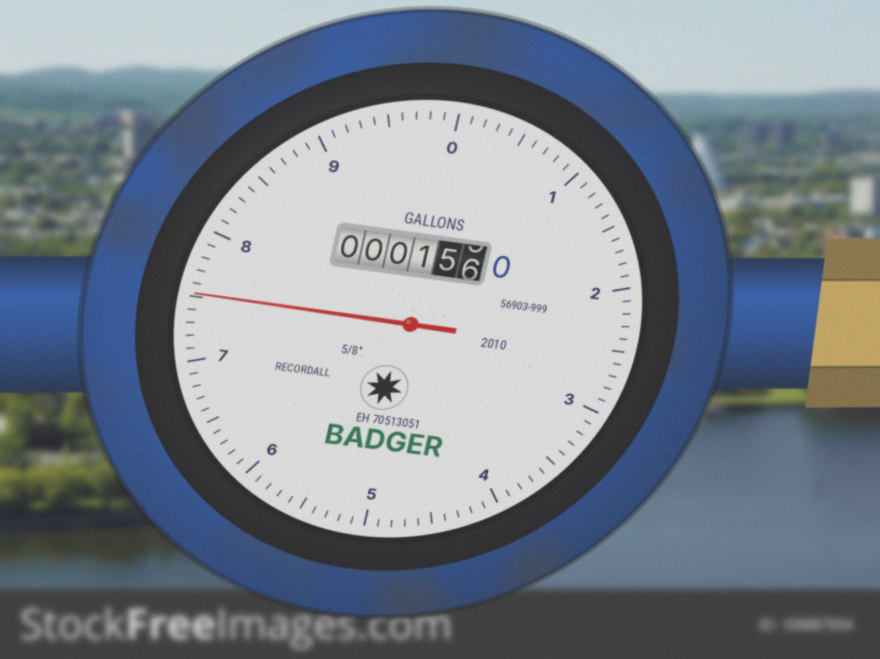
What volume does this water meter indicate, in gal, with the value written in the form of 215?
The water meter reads 1557.5
